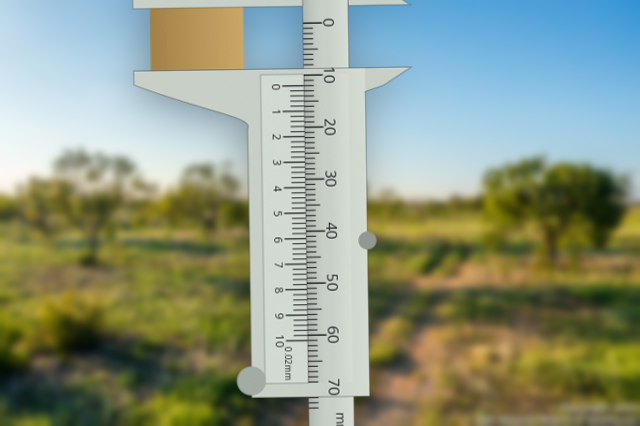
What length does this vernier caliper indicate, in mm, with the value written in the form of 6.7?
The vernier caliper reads 12.0
